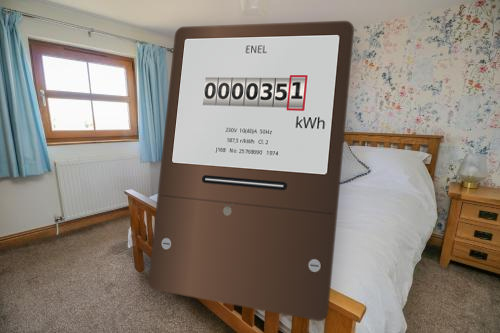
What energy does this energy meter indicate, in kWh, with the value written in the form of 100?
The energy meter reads 35.1
